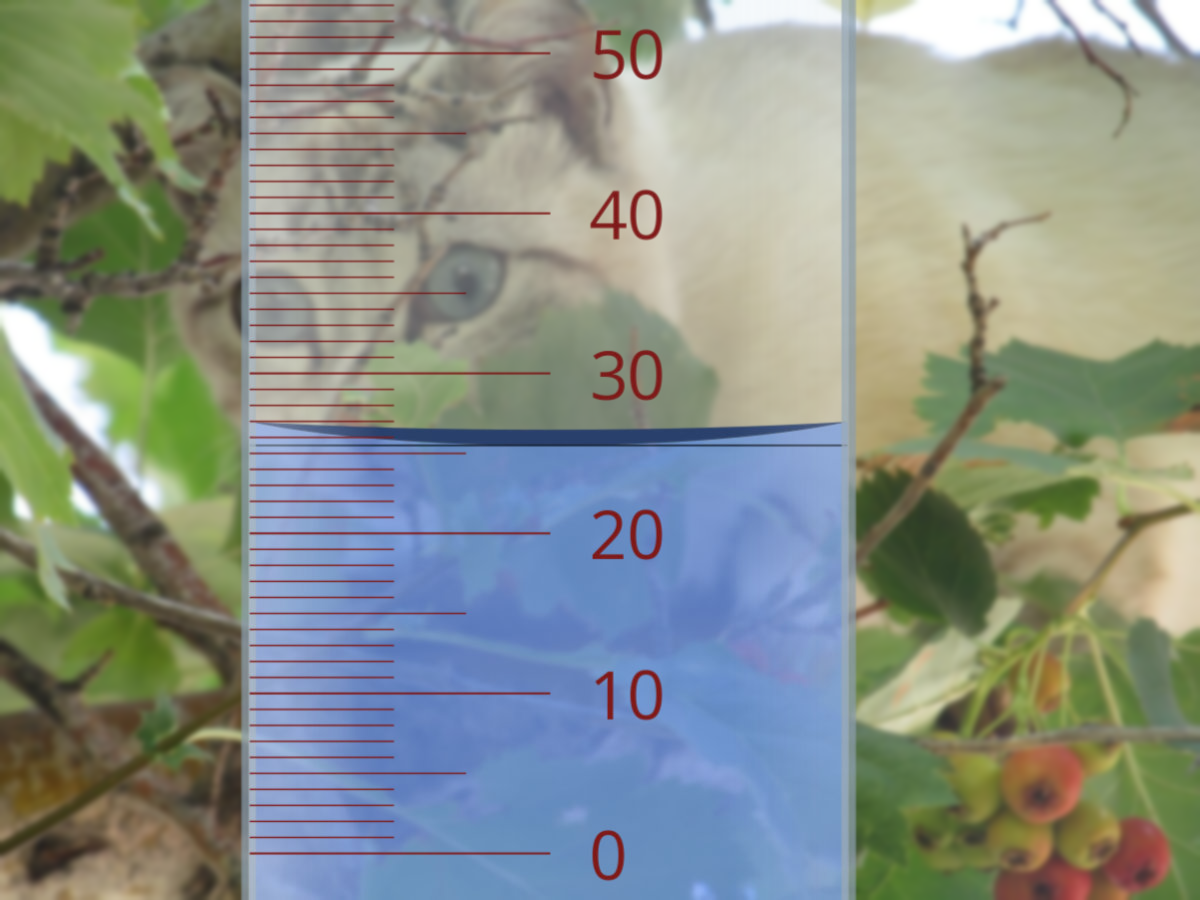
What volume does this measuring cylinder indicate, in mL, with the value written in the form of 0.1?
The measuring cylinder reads 25.5
